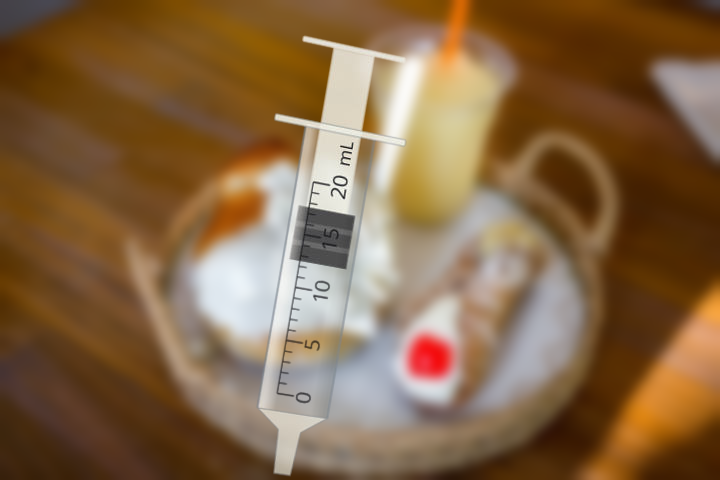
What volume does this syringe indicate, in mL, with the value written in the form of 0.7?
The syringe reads 12.5
